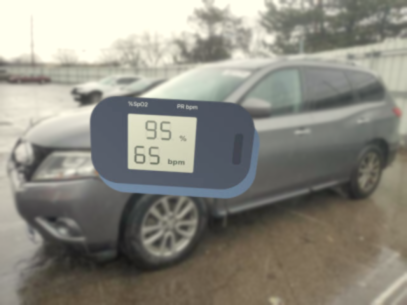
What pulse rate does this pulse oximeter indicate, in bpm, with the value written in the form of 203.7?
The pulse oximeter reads 65
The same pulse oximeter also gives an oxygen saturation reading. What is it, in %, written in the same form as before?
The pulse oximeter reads 95
